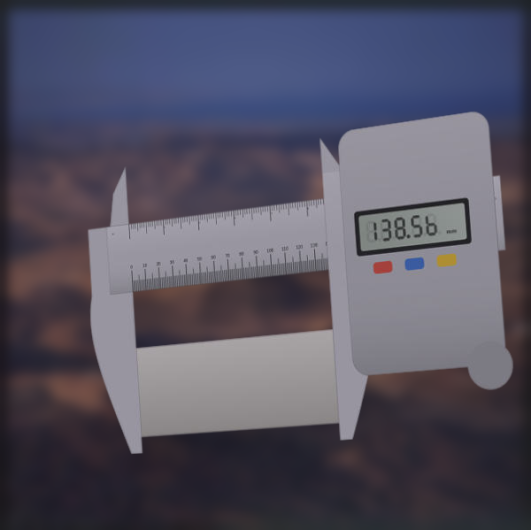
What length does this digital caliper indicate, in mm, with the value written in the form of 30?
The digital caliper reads 138.56
